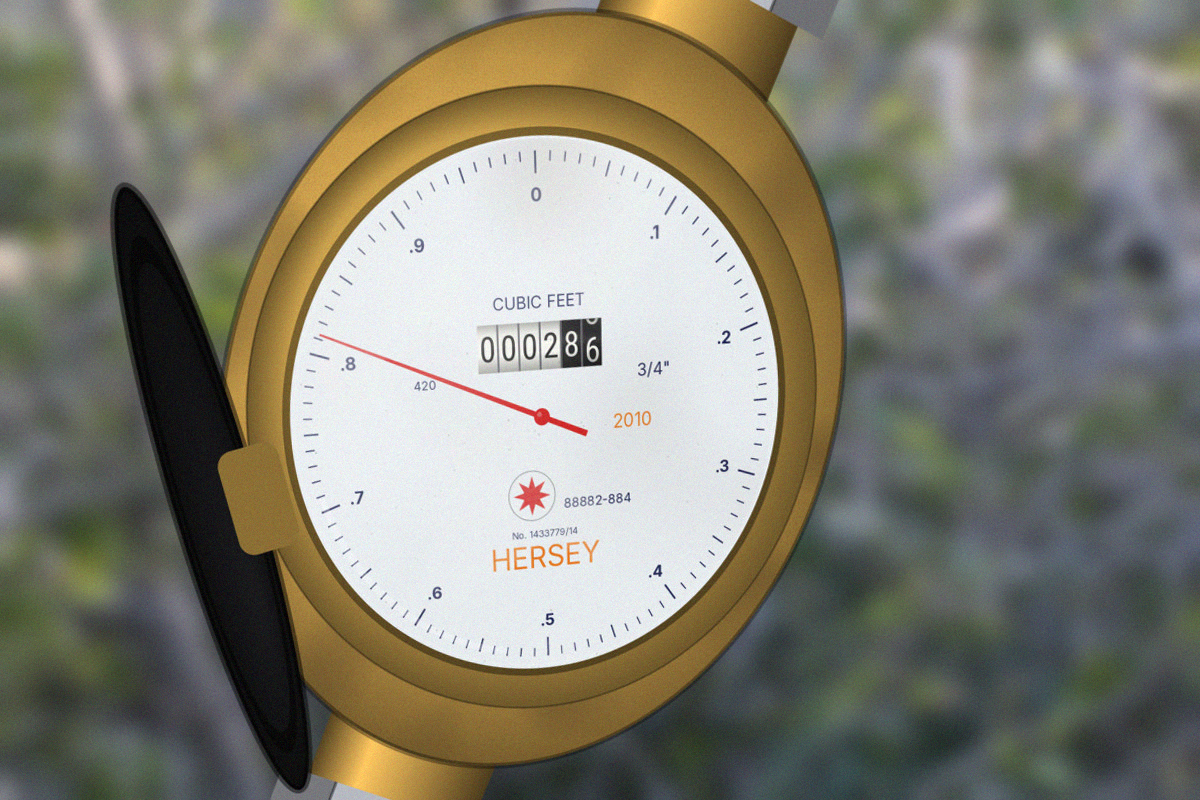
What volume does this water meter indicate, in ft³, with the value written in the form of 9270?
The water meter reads 285.81
